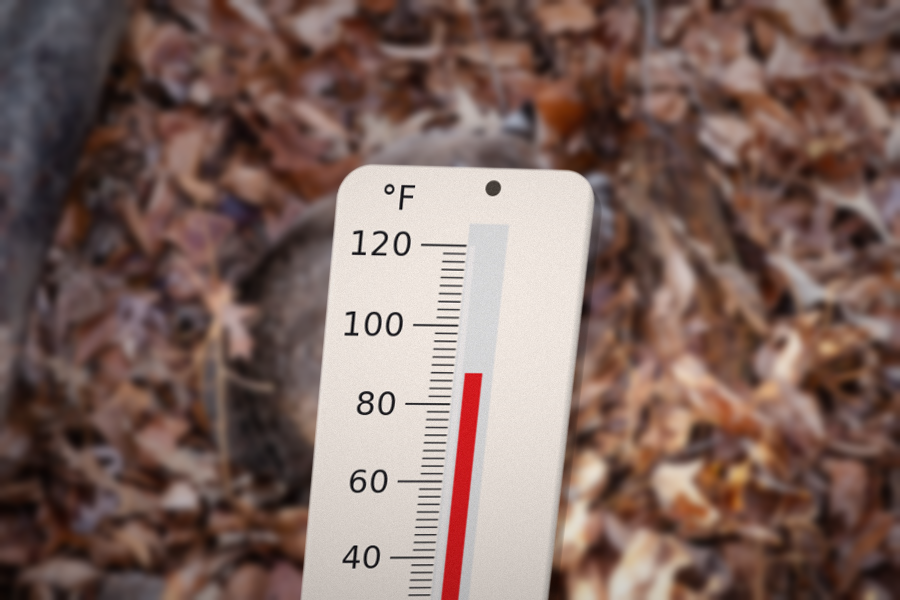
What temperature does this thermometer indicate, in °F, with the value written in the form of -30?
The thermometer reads 88
